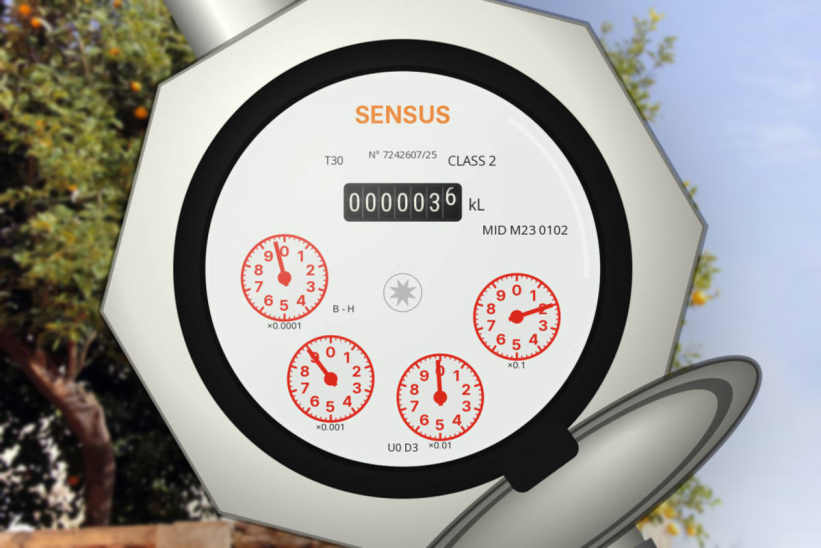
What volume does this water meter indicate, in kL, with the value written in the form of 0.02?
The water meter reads 36.1989
